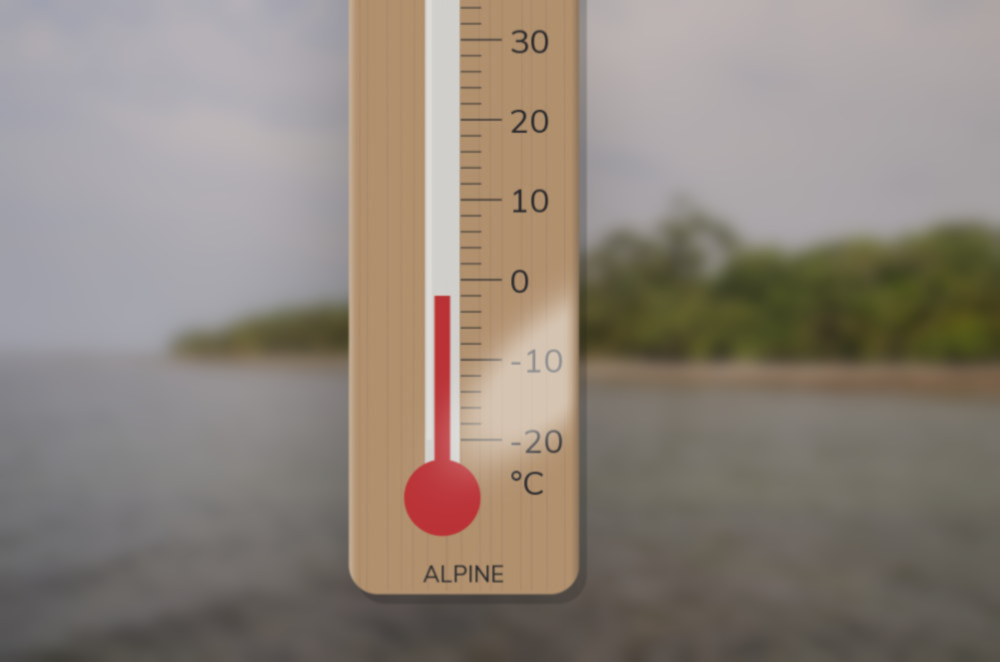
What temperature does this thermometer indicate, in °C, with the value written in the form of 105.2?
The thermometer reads -2
